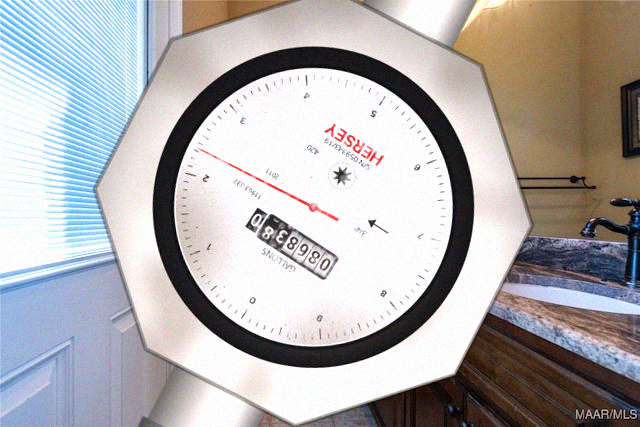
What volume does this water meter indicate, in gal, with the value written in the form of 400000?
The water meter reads 868382.3
